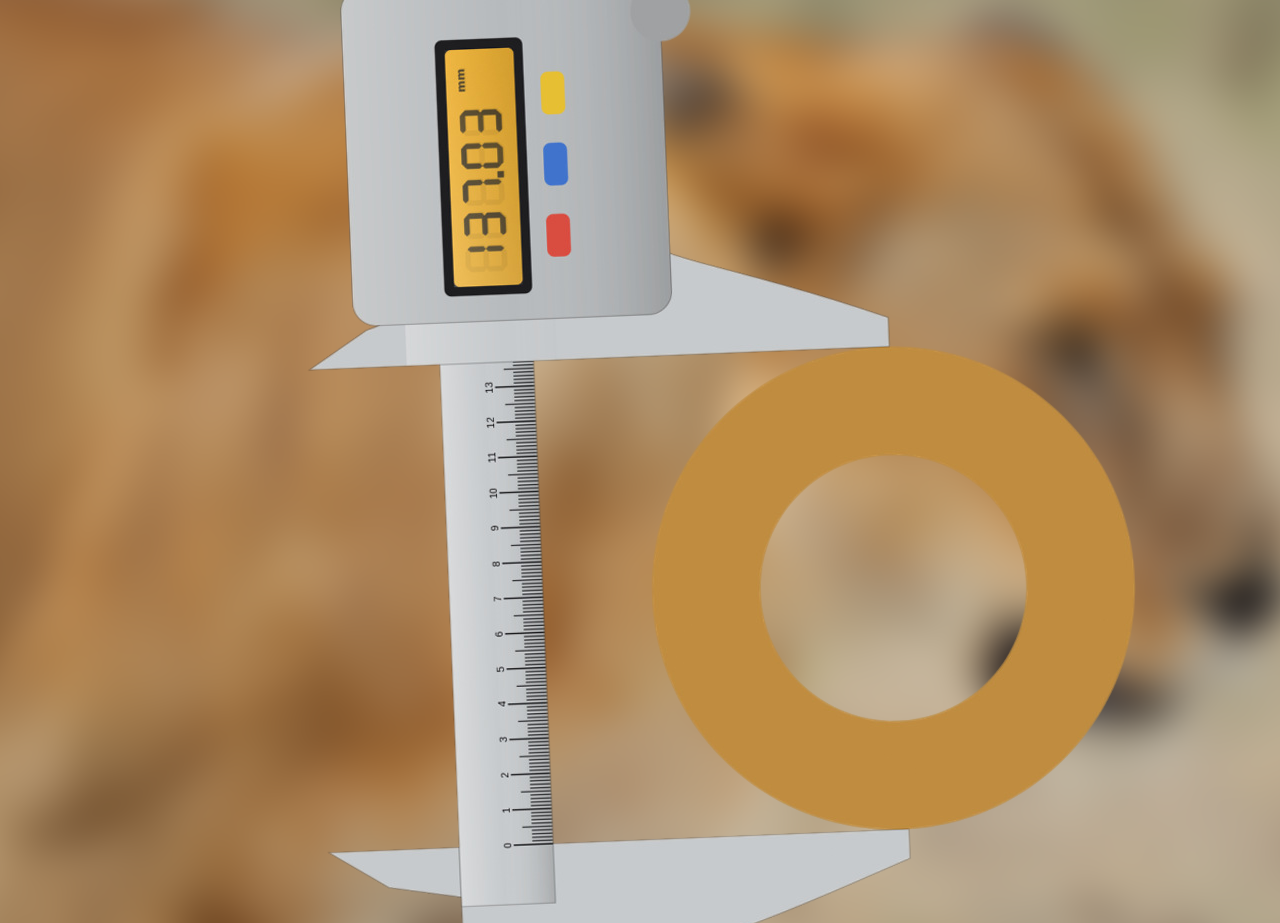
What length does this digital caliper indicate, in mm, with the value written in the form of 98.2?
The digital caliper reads 137.03
